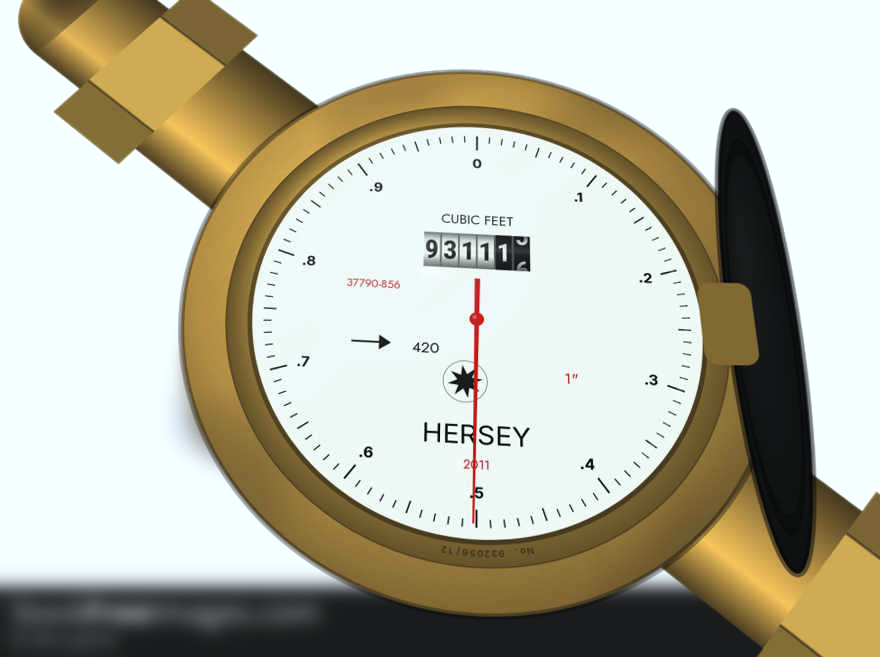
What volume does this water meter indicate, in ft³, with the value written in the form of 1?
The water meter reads 931115.50
